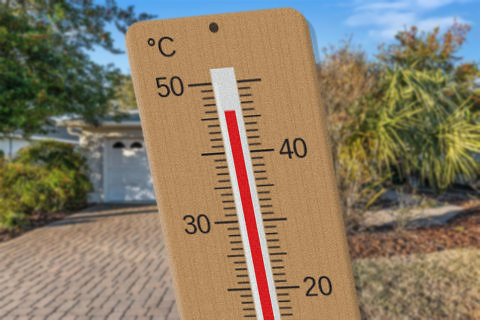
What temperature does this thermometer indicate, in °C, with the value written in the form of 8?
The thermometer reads 46
